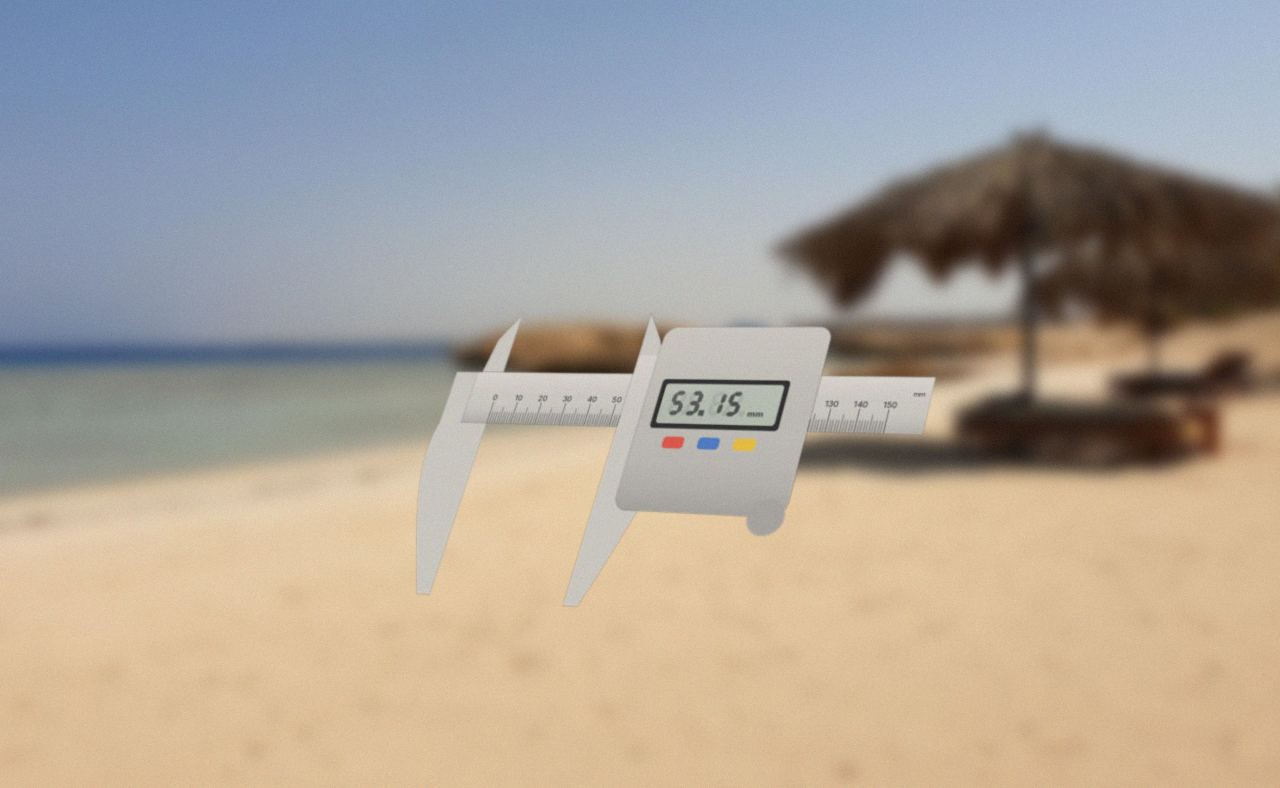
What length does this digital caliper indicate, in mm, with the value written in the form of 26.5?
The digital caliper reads 53.15
